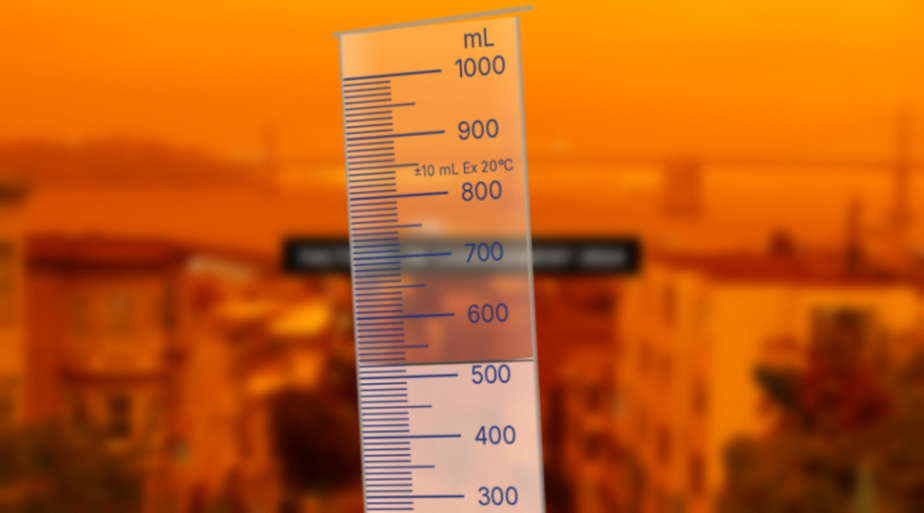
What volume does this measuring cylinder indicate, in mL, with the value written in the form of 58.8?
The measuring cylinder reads 520
